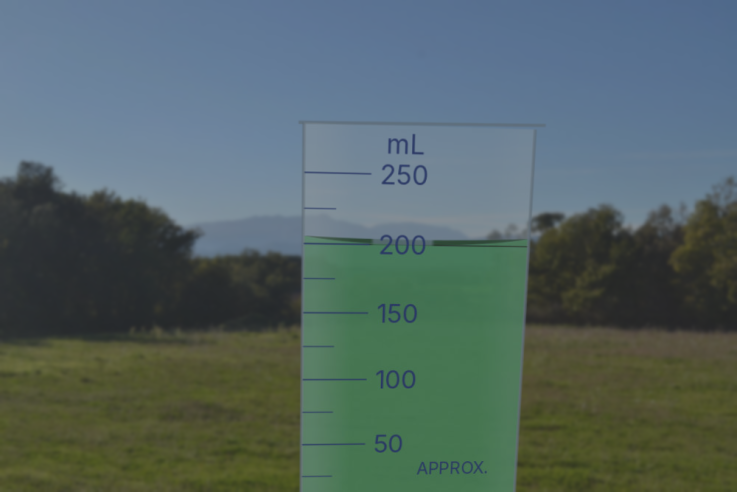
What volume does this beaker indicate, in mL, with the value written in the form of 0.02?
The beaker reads 200
